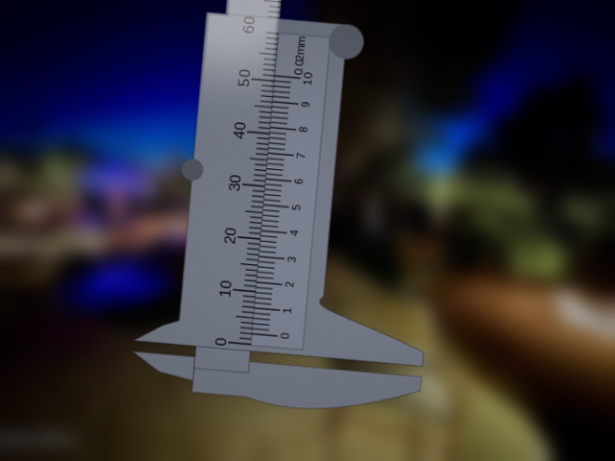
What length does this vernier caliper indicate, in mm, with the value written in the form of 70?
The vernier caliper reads 2.0
